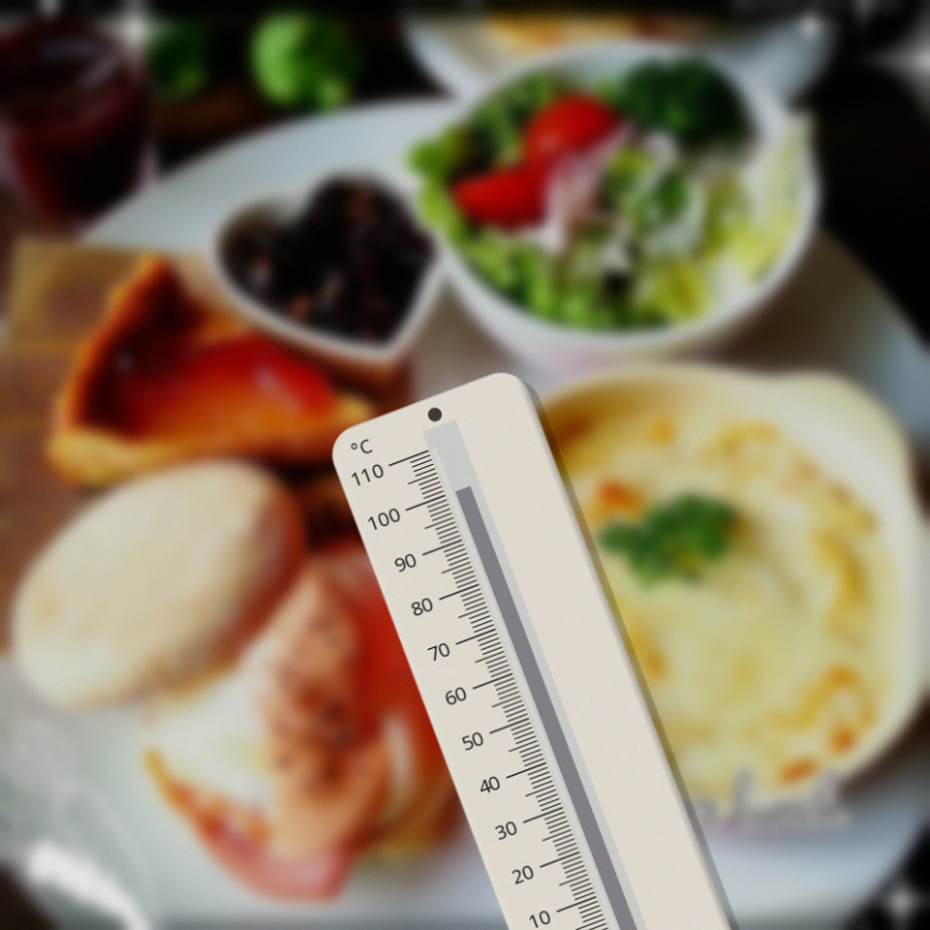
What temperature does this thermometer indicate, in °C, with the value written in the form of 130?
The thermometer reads 100
